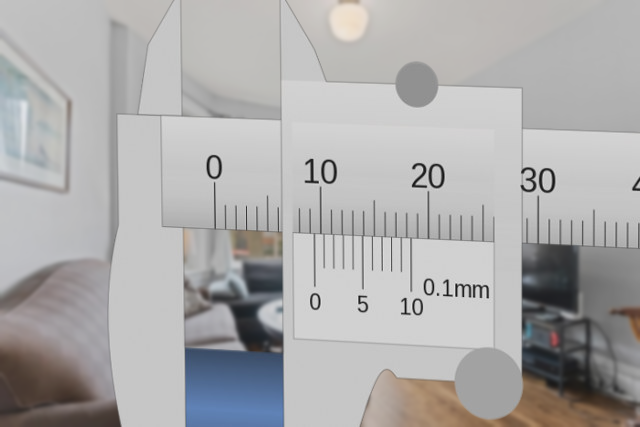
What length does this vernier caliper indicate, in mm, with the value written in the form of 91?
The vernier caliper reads 9.4
